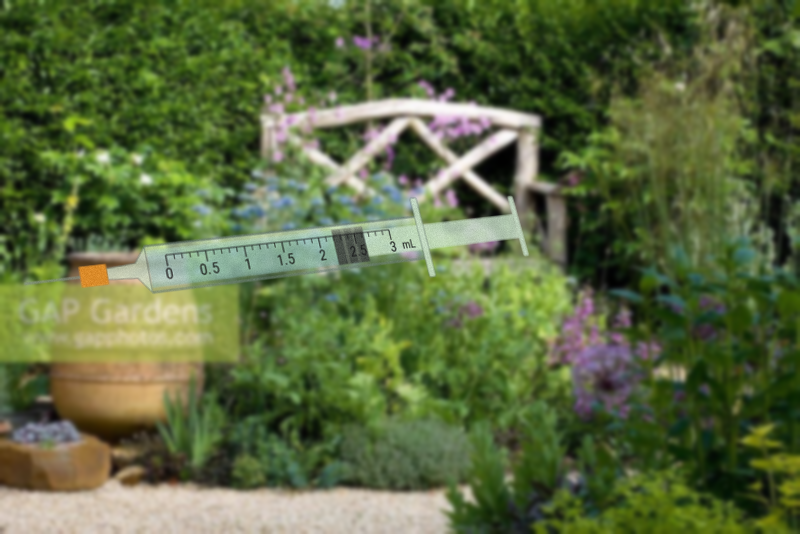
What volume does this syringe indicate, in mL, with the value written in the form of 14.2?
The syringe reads 2.2
